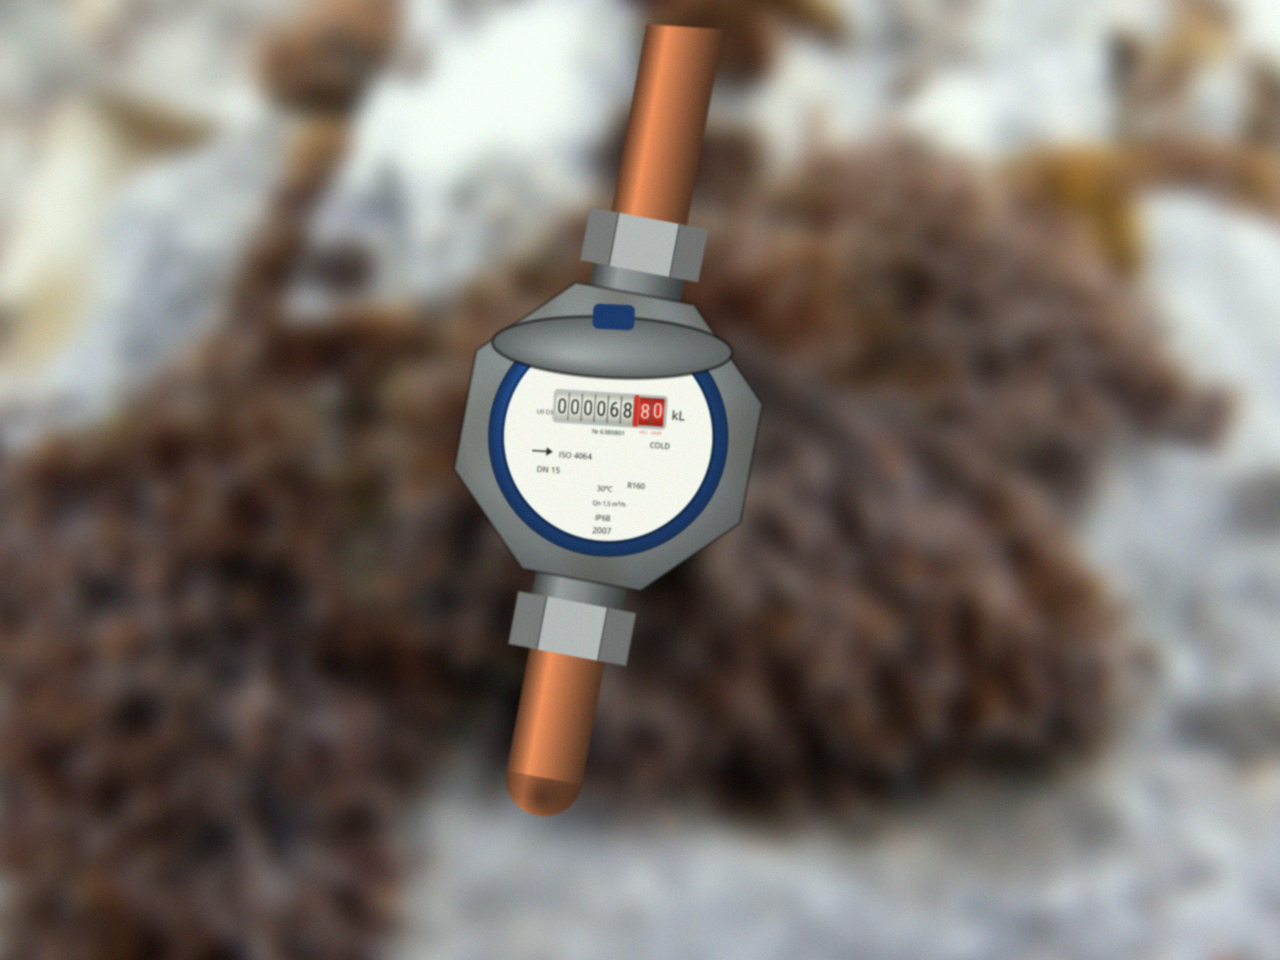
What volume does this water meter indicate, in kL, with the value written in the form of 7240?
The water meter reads 68.80
